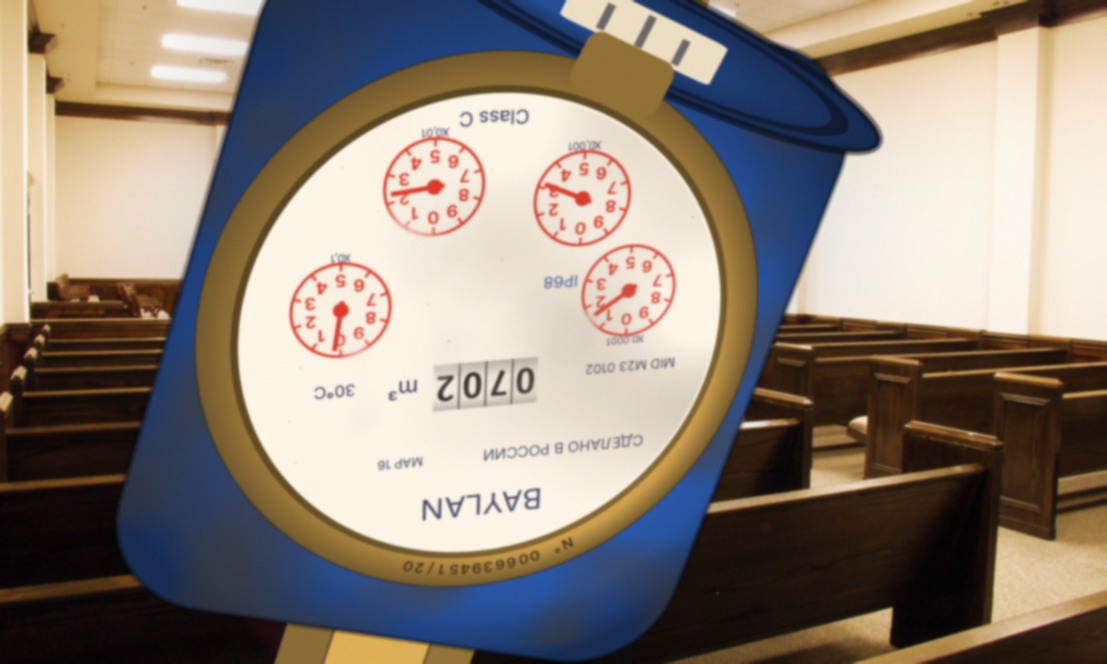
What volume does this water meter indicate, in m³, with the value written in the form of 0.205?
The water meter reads 702.0231
